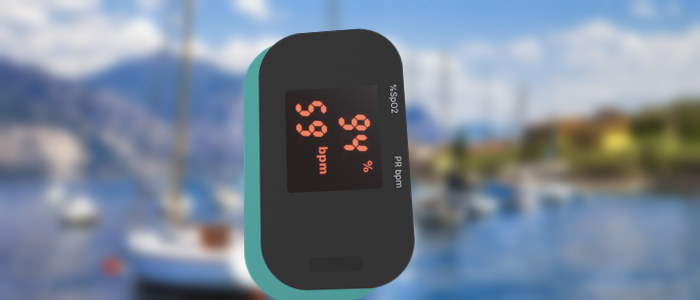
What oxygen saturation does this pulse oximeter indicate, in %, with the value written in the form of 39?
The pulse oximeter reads 94
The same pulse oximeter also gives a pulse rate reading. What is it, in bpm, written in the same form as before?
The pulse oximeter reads 59
